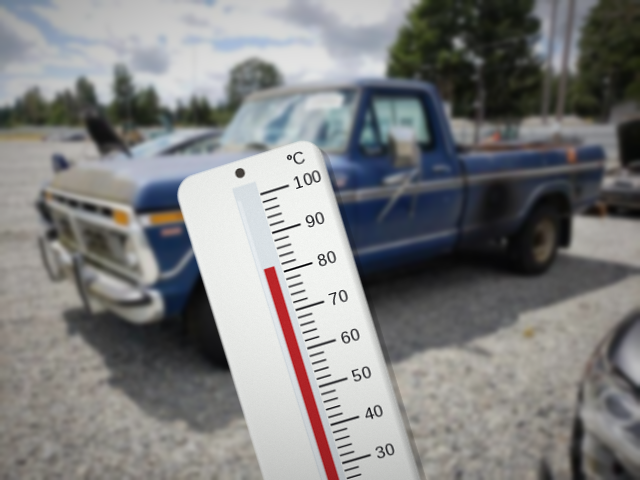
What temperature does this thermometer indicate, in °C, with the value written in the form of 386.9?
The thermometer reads 82
